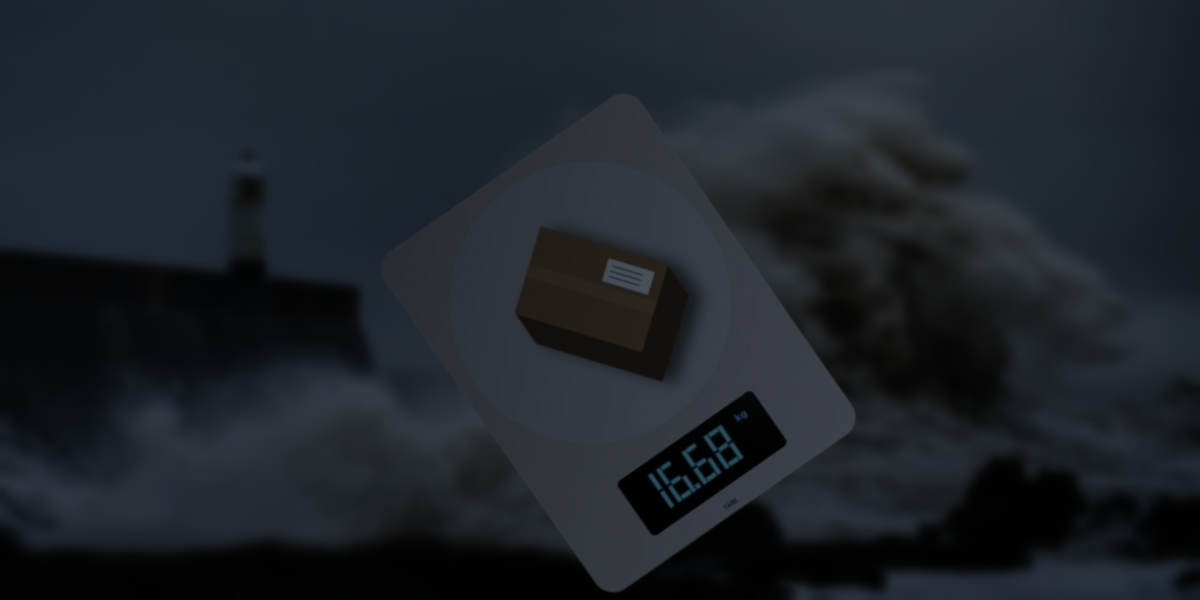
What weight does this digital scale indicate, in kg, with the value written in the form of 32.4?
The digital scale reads 16.68
